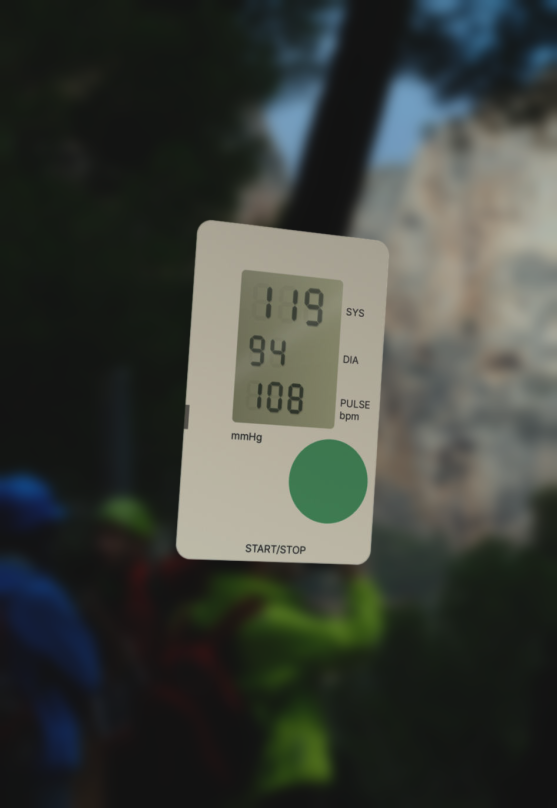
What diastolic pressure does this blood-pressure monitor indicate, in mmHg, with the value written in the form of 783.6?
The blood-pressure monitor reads 94
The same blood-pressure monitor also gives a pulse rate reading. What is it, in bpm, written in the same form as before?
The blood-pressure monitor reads 108
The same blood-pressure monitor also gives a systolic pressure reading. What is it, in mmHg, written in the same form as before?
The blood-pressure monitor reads 119
